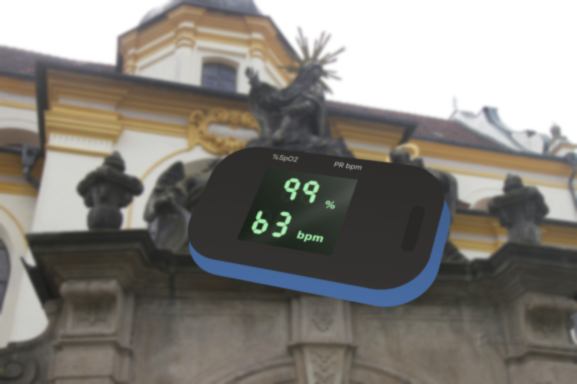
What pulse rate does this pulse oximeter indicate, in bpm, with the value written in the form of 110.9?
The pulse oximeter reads 63
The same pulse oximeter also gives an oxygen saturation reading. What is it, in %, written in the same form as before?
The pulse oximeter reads 99
